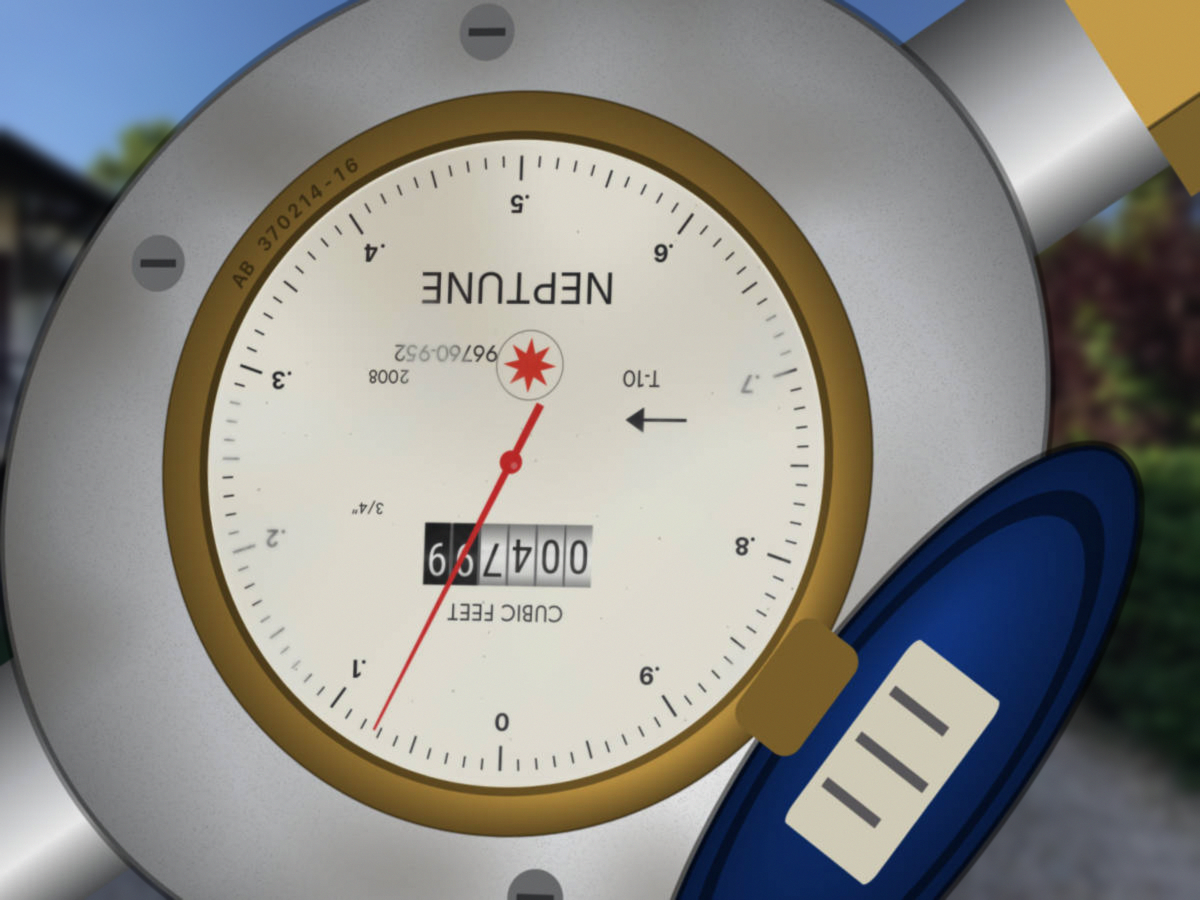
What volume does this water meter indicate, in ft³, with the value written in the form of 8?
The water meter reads 4799.07
